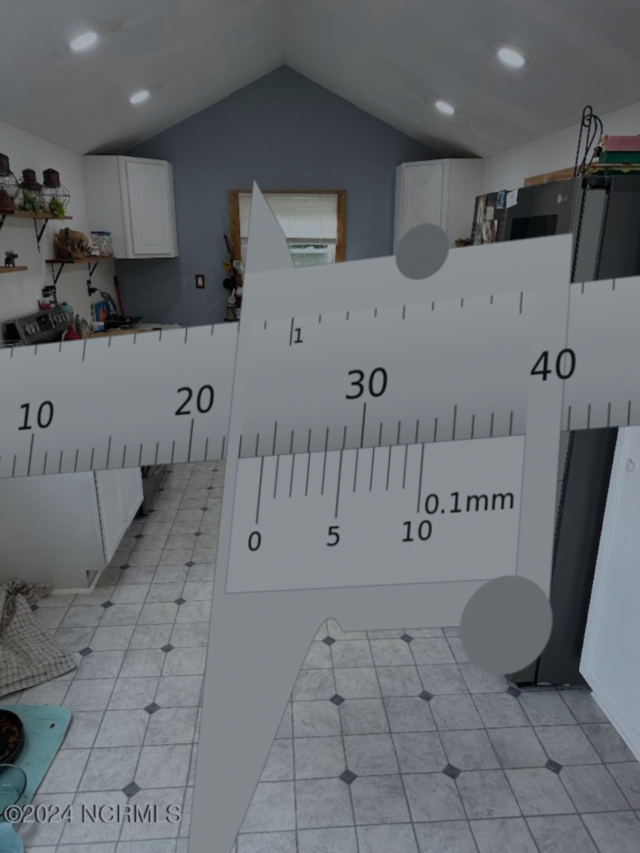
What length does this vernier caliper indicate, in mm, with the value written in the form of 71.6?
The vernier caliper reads 24.4
